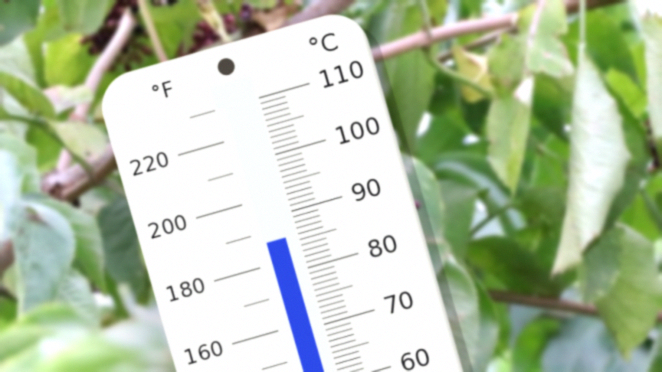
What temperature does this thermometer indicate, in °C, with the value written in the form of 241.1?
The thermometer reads 86
